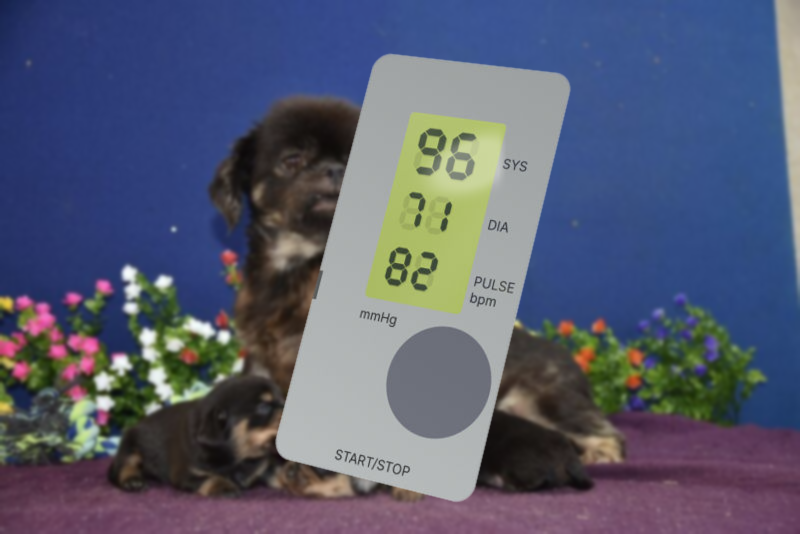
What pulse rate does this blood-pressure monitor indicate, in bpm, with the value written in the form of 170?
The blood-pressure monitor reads 82
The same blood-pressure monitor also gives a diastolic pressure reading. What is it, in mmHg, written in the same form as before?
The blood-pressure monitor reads 71
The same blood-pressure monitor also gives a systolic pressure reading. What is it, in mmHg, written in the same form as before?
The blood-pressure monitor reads 96
